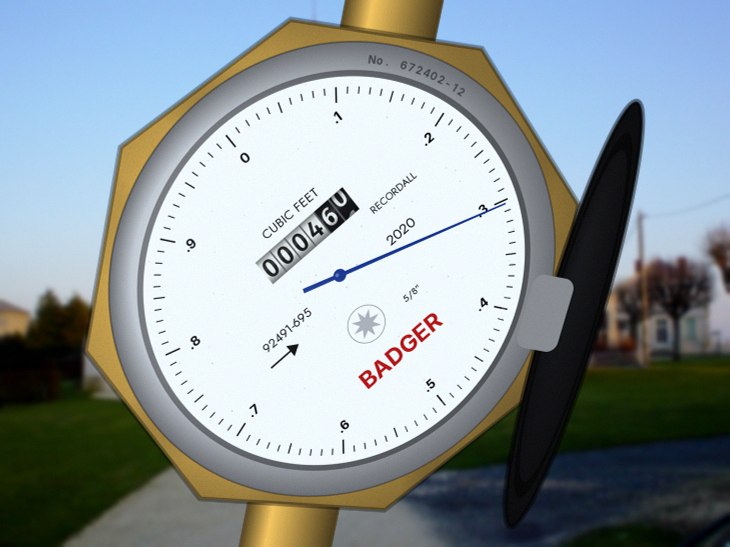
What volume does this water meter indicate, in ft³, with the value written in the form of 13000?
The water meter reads 460.30
